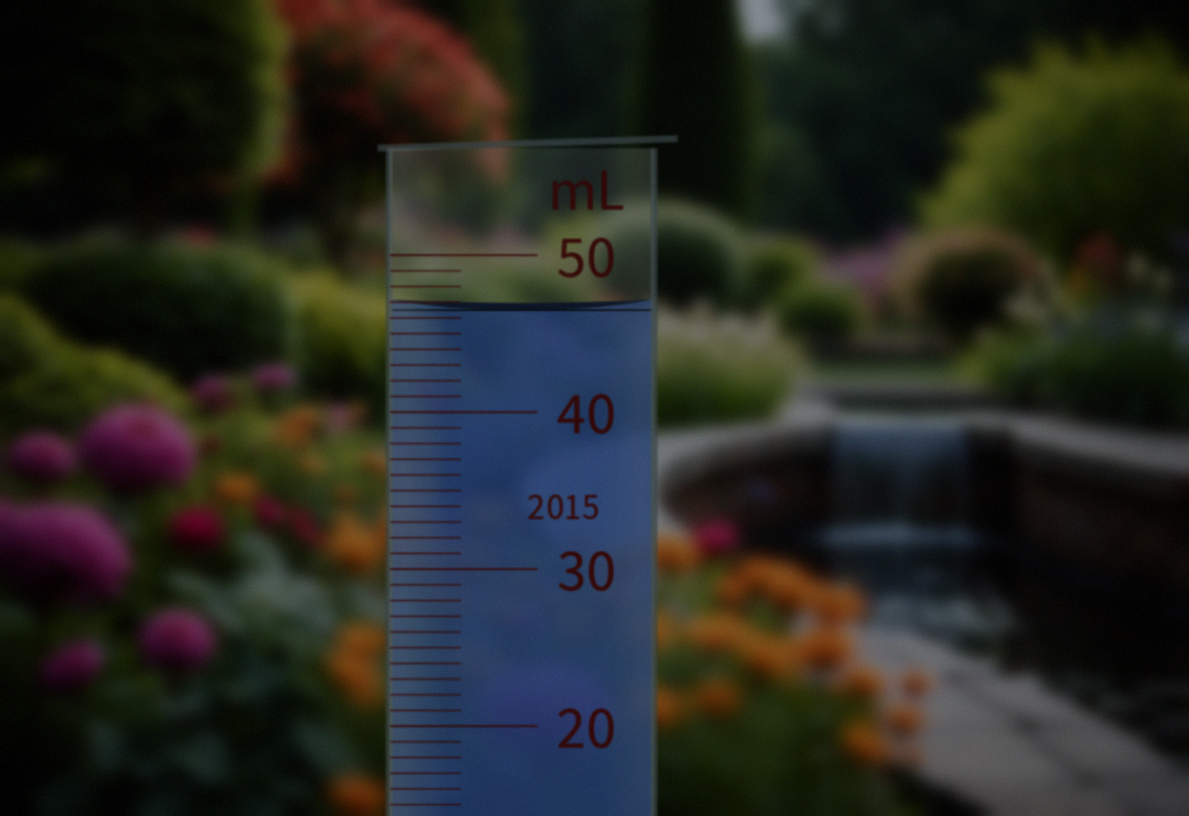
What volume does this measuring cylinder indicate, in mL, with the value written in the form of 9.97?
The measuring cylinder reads 46.5
